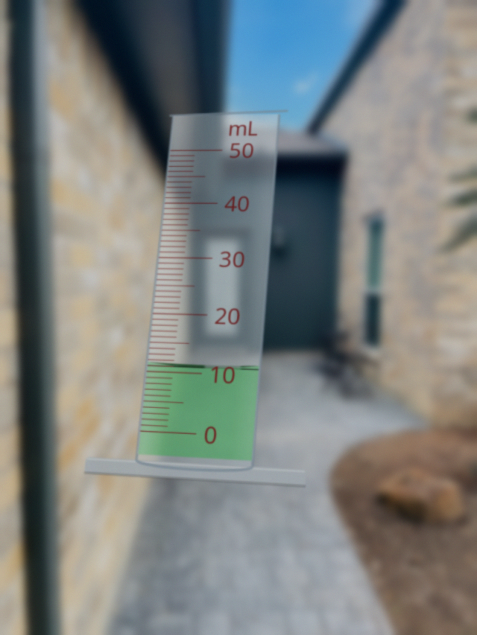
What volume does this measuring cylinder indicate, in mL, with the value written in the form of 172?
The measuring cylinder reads 11
